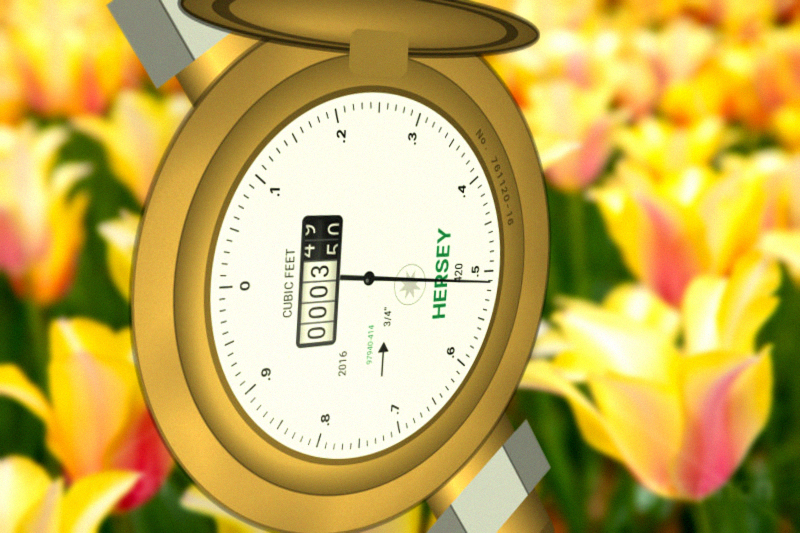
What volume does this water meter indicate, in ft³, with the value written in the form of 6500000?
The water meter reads 349.51
